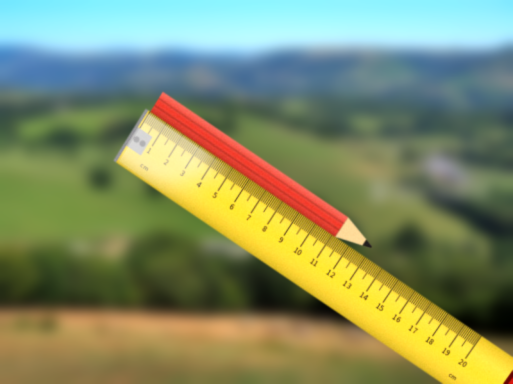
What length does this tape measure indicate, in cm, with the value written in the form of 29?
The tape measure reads 13
